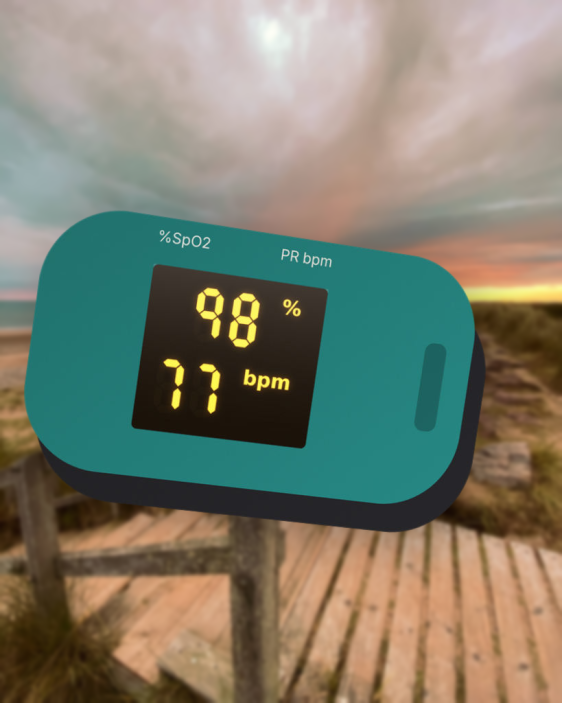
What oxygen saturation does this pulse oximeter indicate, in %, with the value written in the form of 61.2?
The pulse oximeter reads 98
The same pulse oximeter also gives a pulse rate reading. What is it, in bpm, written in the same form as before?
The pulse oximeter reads 77
